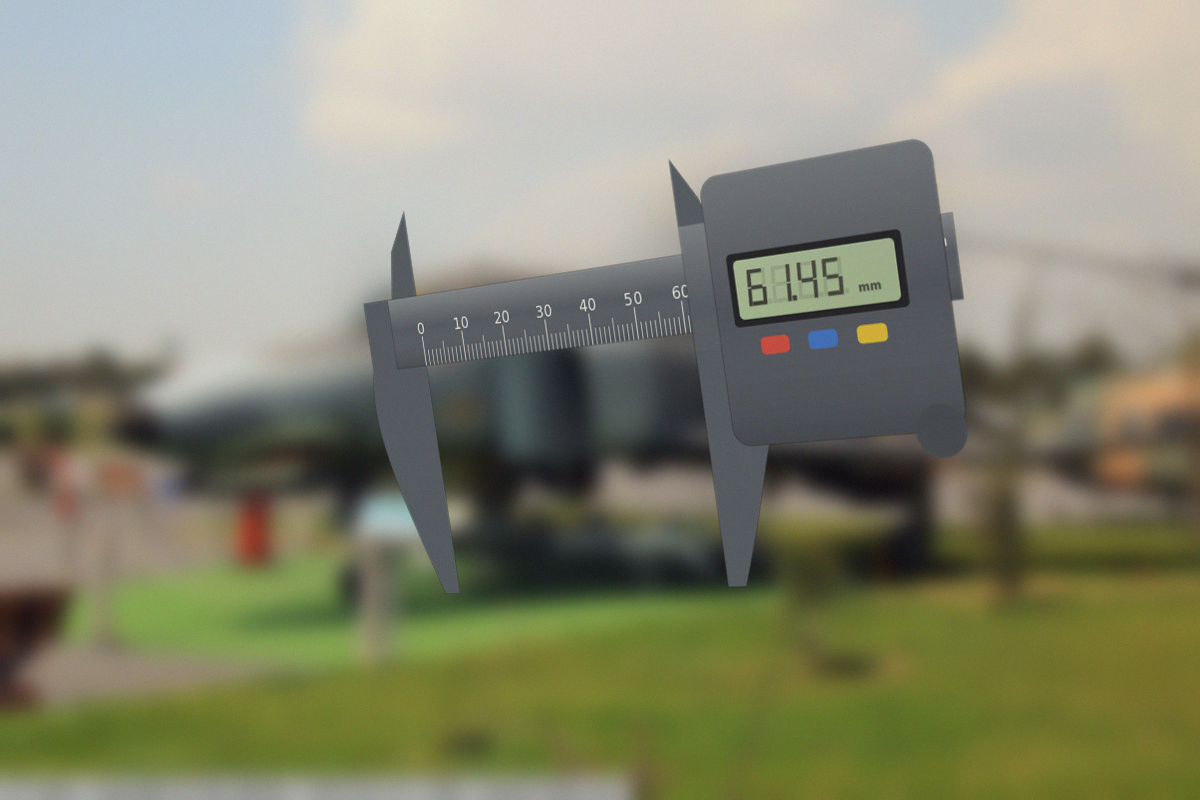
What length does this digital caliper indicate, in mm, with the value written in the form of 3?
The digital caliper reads 61.45
